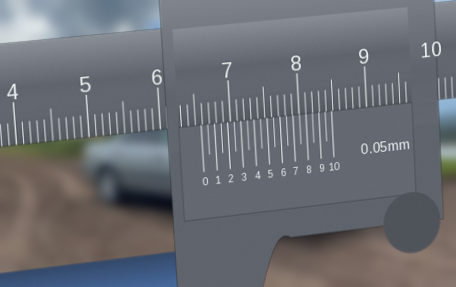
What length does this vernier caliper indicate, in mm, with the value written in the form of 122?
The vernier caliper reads 65.8
